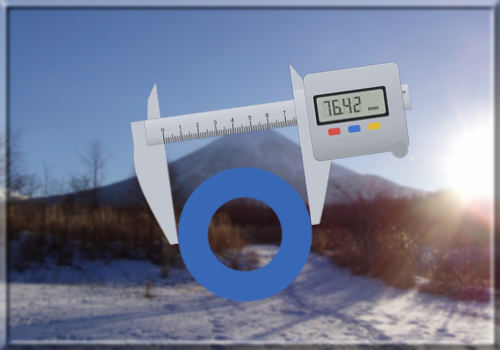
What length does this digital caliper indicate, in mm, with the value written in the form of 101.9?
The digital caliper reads 76.42
